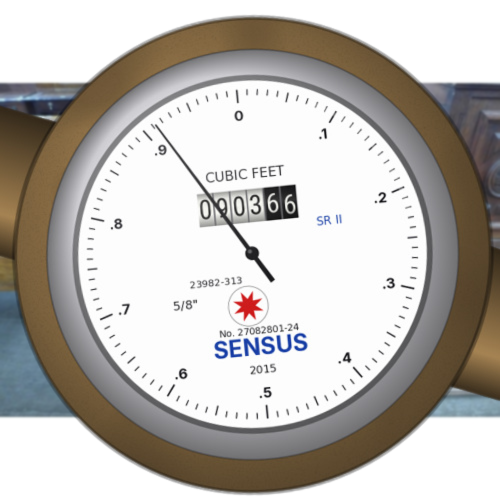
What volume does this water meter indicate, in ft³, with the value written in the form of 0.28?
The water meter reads 90365.91
